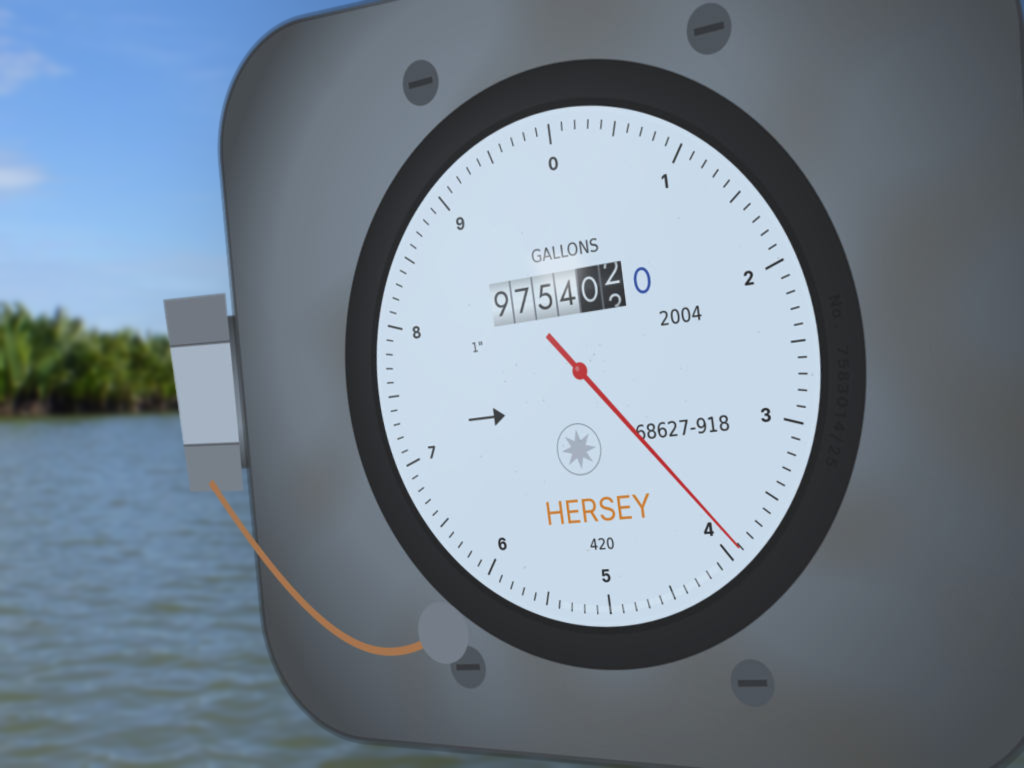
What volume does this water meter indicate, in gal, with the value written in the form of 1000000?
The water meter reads 9754023.9
